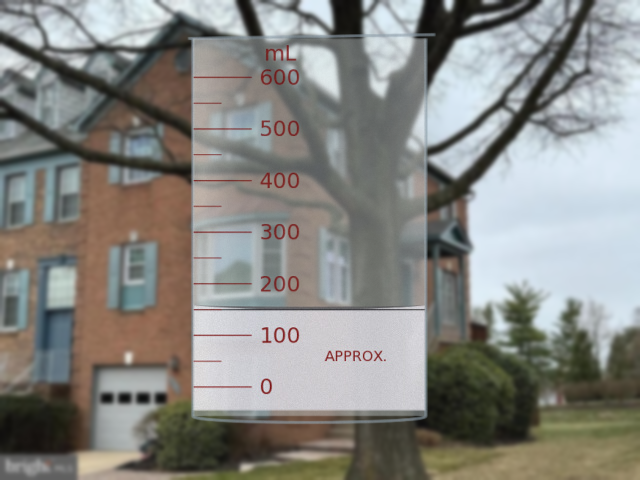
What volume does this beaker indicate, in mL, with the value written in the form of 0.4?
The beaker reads 150
